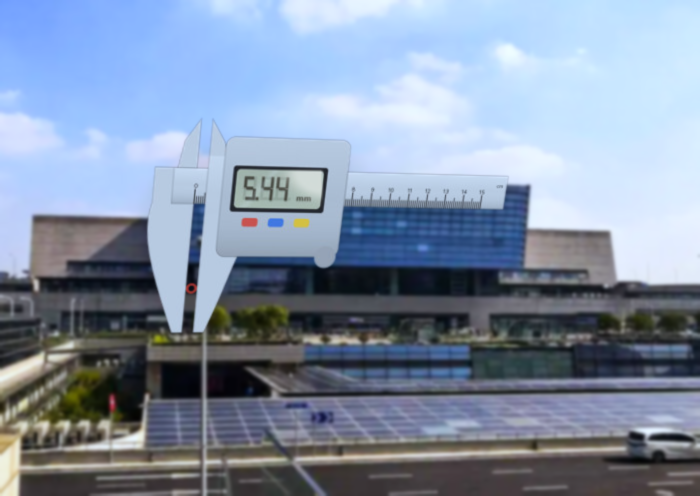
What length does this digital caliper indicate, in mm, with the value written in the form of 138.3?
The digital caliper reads 5.44
